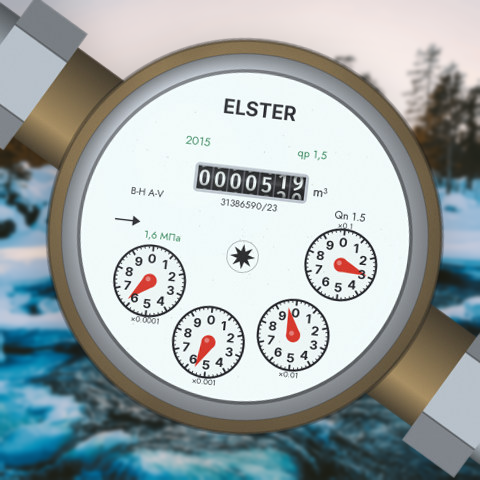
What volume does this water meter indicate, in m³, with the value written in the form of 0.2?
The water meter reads 519.2956
